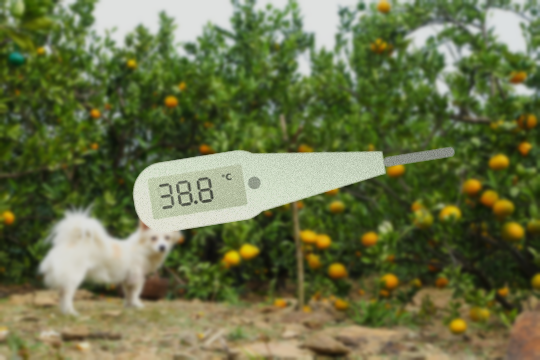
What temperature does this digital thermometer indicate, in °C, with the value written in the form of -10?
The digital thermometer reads 38.8
